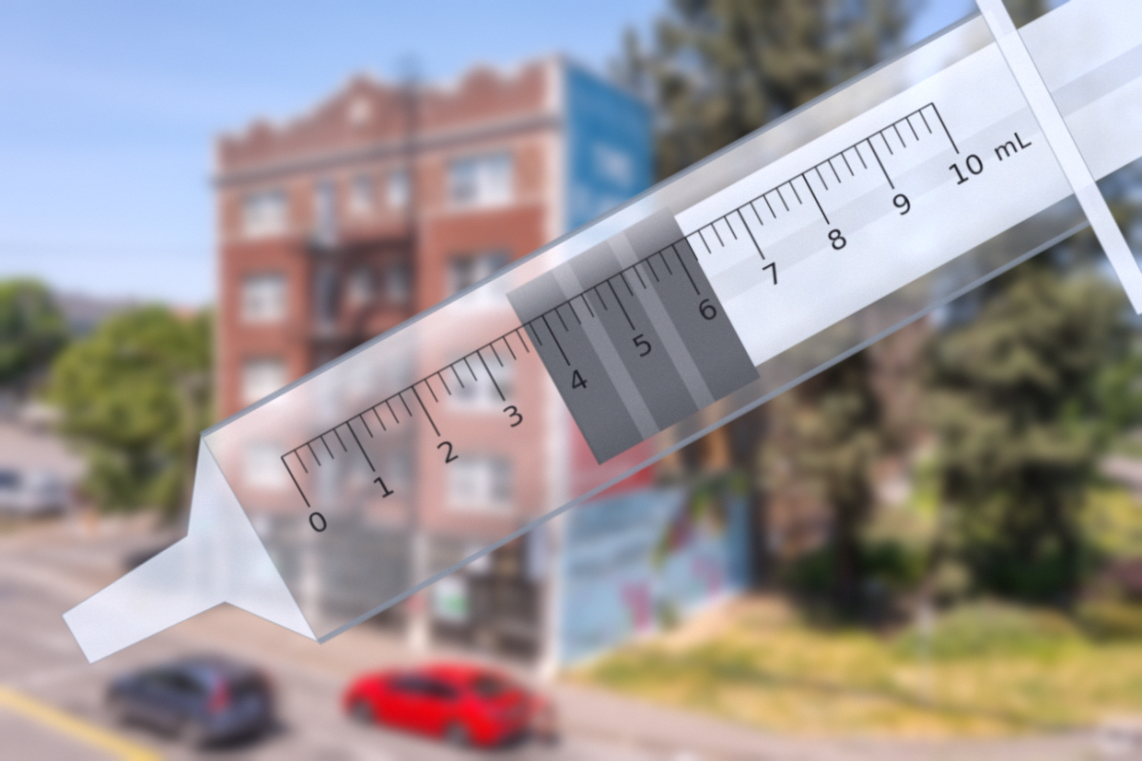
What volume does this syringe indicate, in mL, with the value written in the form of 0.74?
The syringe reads 3.7
